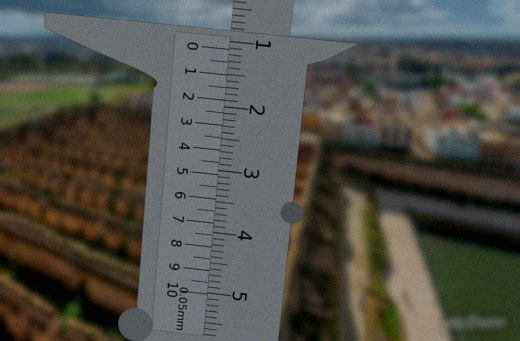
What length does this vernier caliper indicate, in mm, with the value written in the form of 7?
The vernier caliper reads 11.2
